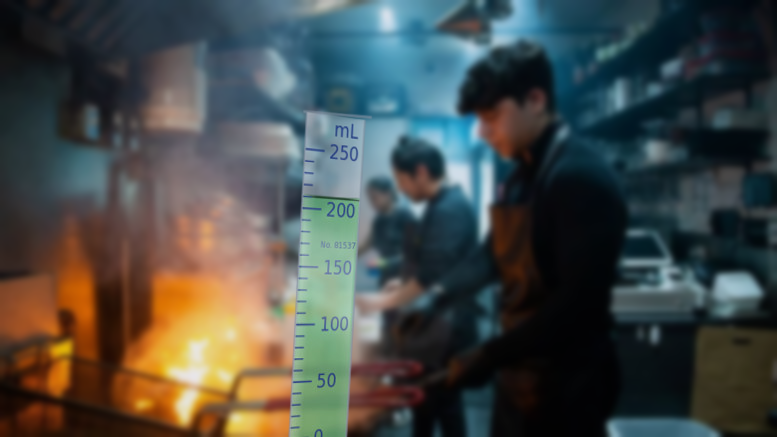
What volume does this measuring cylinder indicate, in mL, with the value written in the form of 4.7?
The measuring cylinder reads 210
